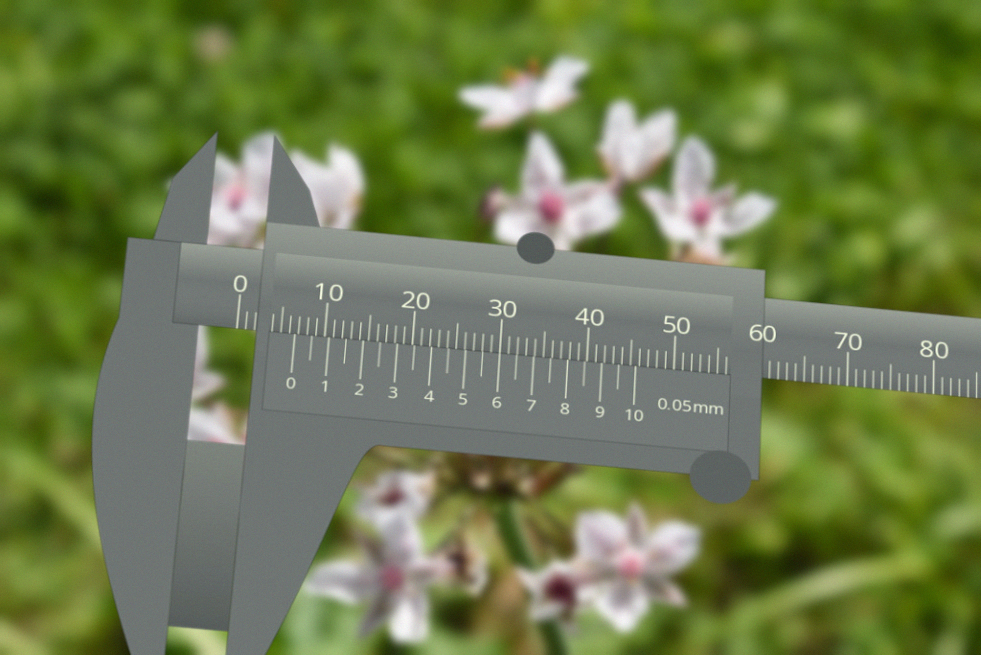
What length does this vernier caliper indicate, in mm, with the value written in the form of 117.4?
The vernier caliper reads 6.6
